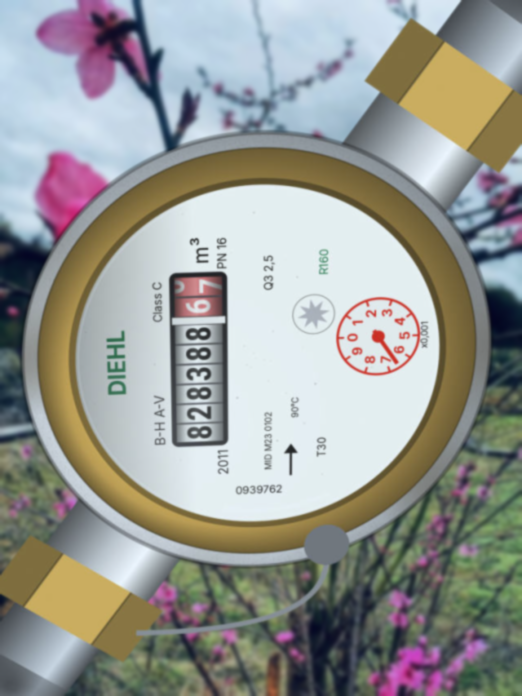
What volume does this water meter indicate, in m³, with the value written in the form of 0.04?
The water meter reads 828388.666
